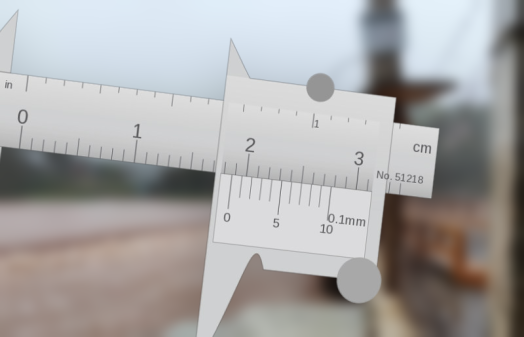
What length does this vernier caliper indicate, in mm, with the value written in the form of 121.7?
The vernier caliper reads 18.7
